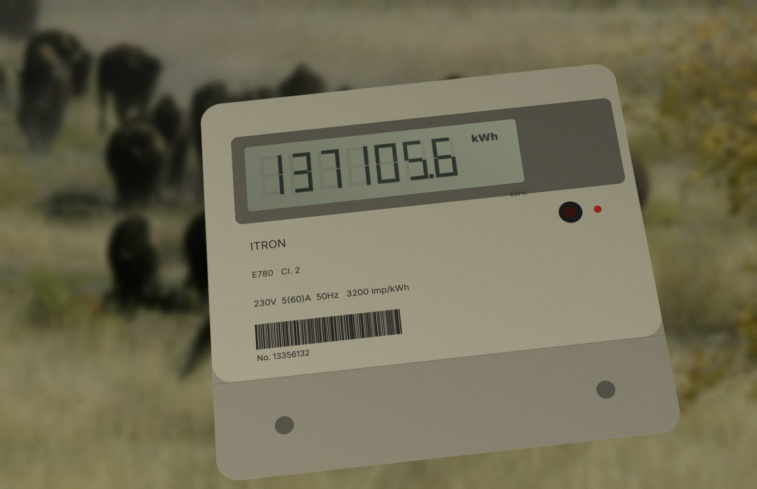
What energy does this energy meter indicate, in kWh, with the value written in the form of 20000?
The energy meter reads 137105.6
